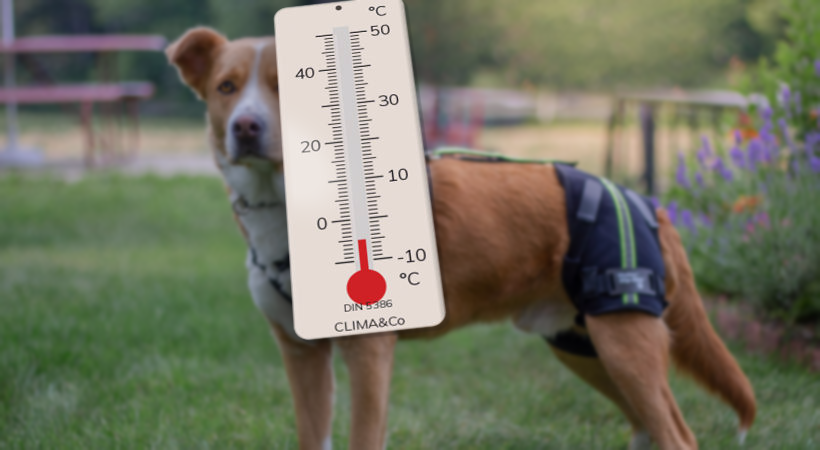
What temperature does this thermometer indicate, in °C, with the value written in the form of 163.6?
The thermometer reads -5
